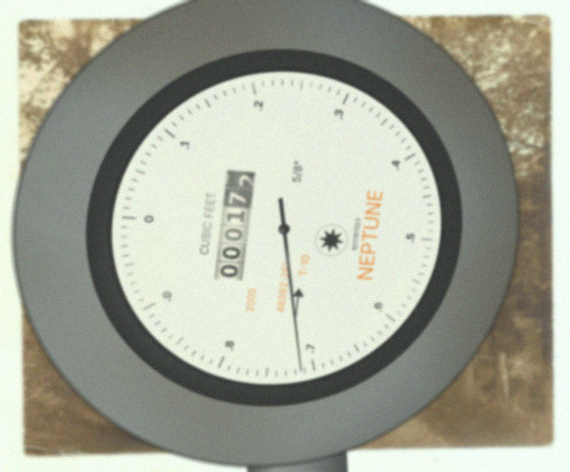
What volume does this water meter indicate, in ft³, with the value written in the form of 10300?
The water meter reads 171.71
